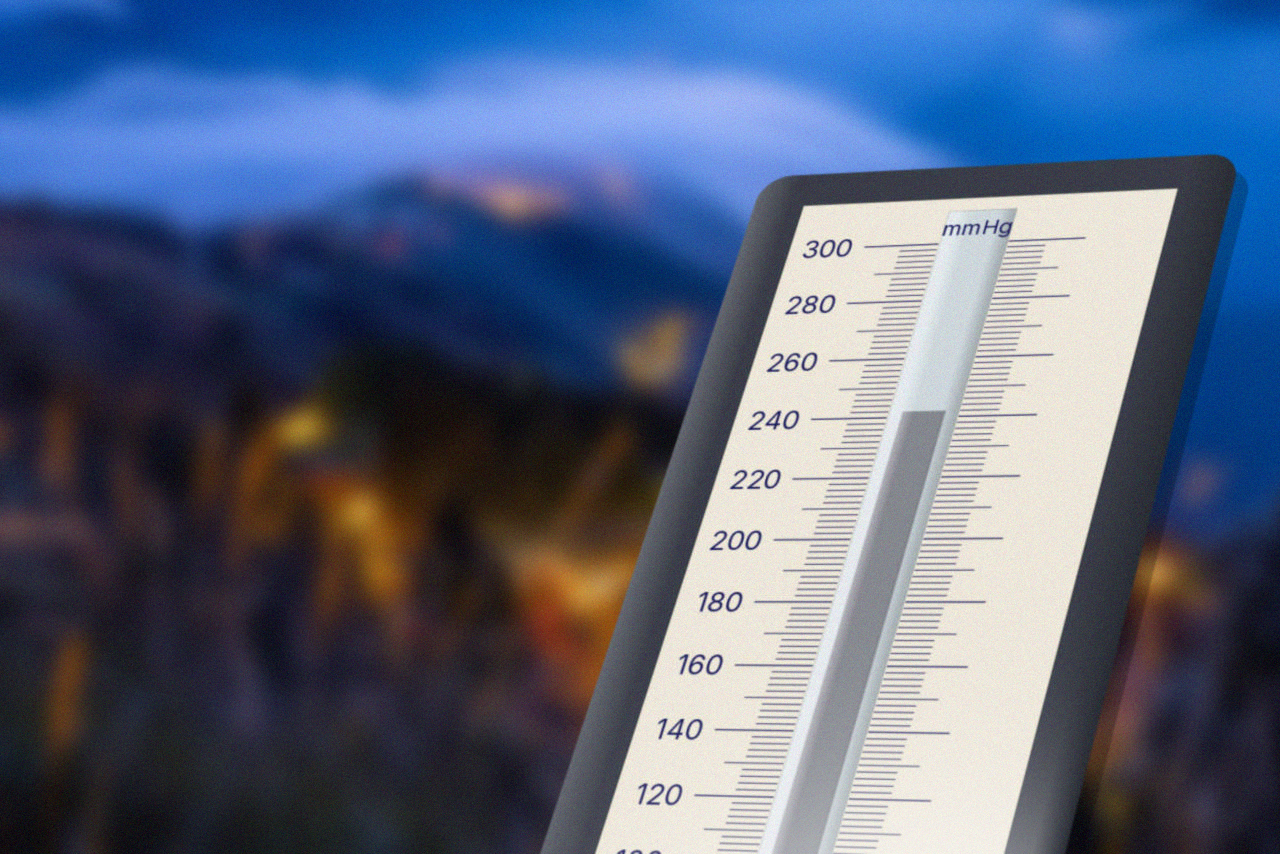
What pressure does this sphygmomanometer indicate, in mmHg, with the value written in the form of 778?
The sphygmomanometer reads 242
